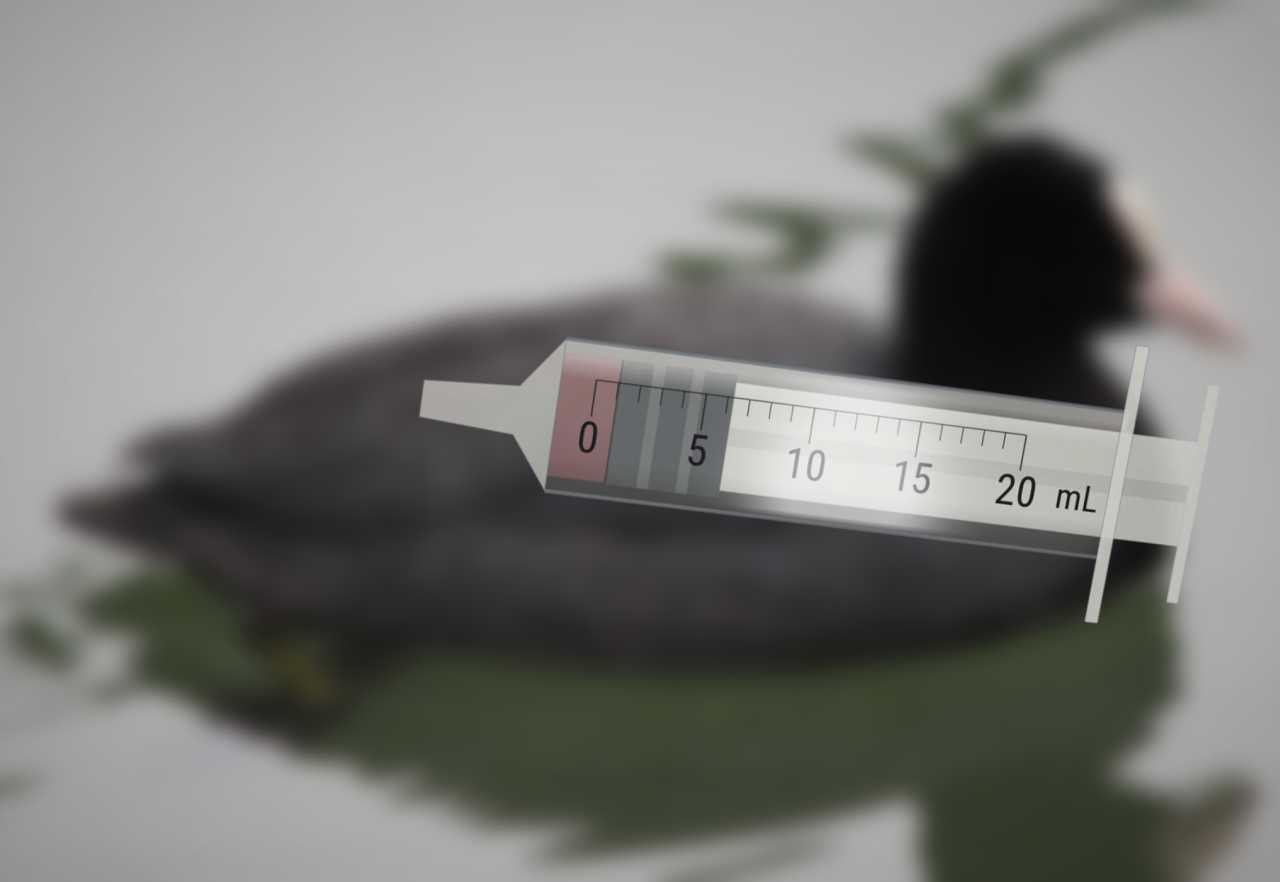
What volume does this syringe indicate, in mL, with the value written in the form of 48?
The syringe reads 1
